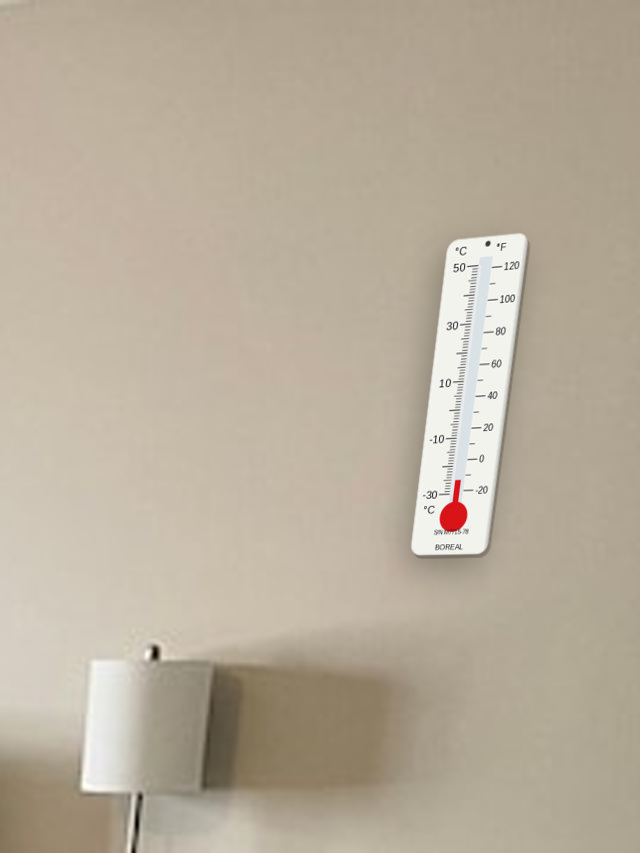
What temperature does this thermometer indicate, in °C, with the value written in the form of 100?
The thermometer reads -25
